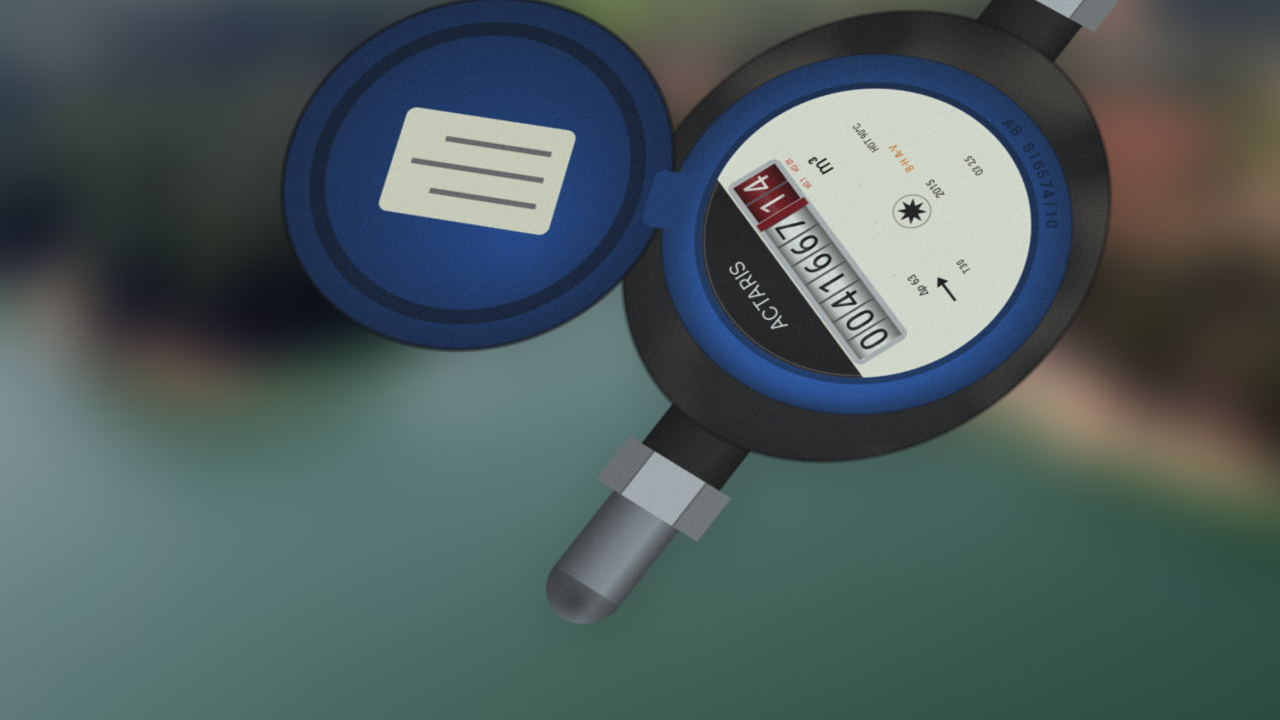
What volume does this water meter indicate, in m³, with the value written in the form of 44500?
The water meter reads 41667.14
